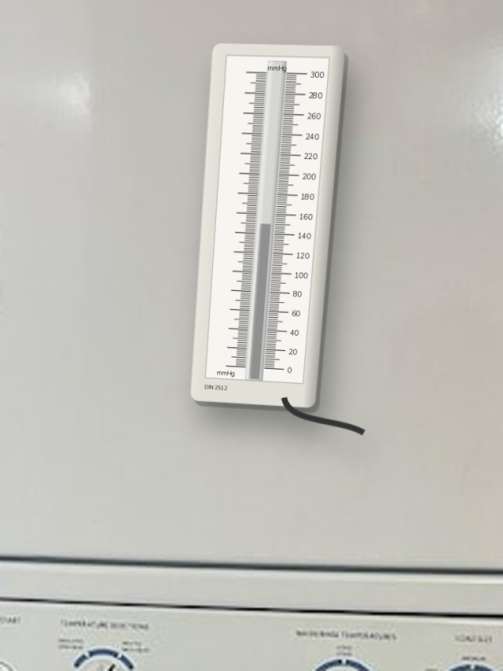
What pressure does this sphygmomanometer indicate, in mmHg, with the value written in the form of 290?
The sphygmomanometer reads 150
